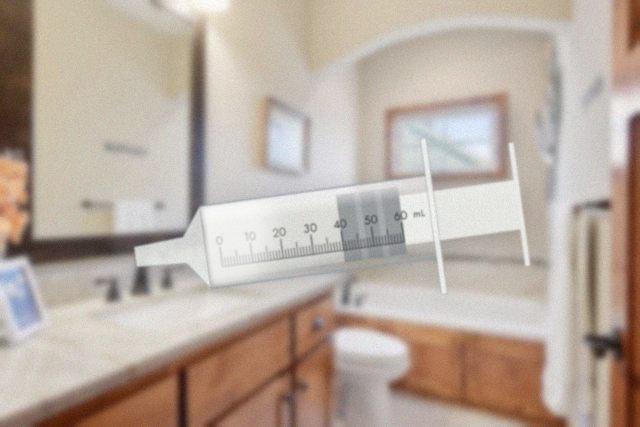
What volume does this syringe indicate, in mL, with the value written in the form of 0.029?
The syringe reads 40
